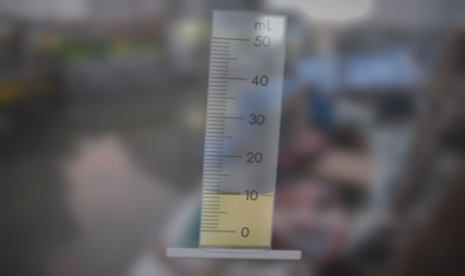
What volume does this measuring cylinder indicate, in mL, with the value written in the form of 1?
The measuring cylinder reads 10
